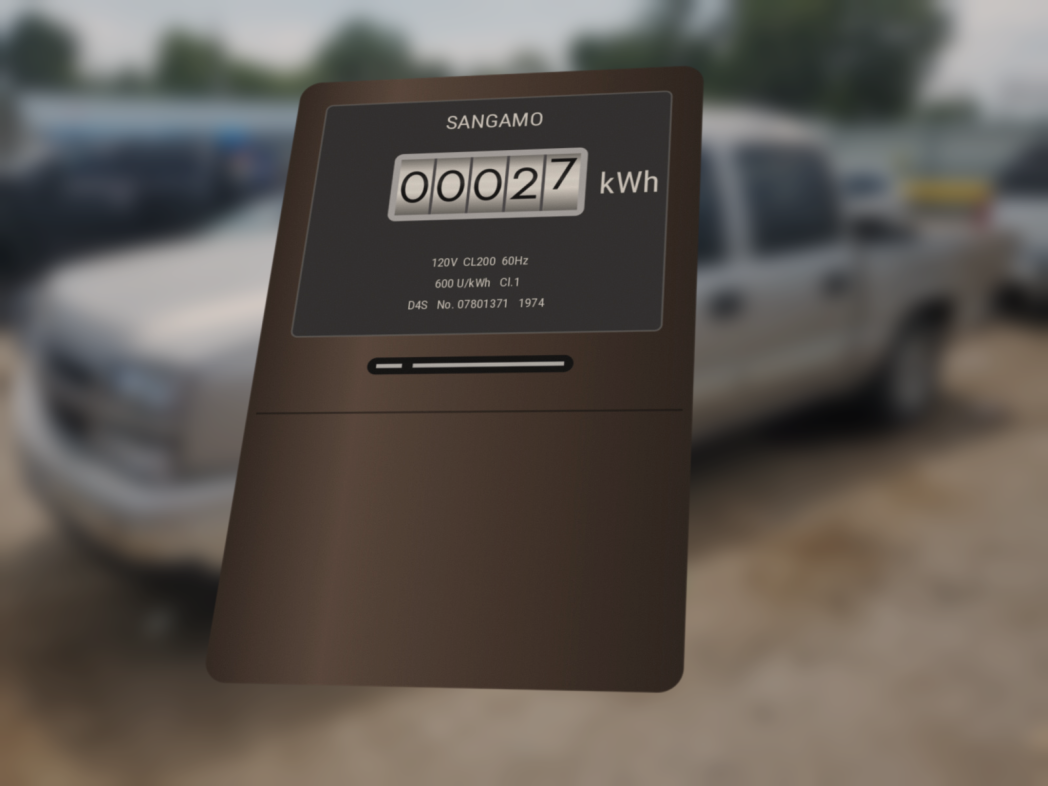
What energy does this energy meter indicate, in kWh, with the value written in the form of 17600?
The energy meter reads 27
